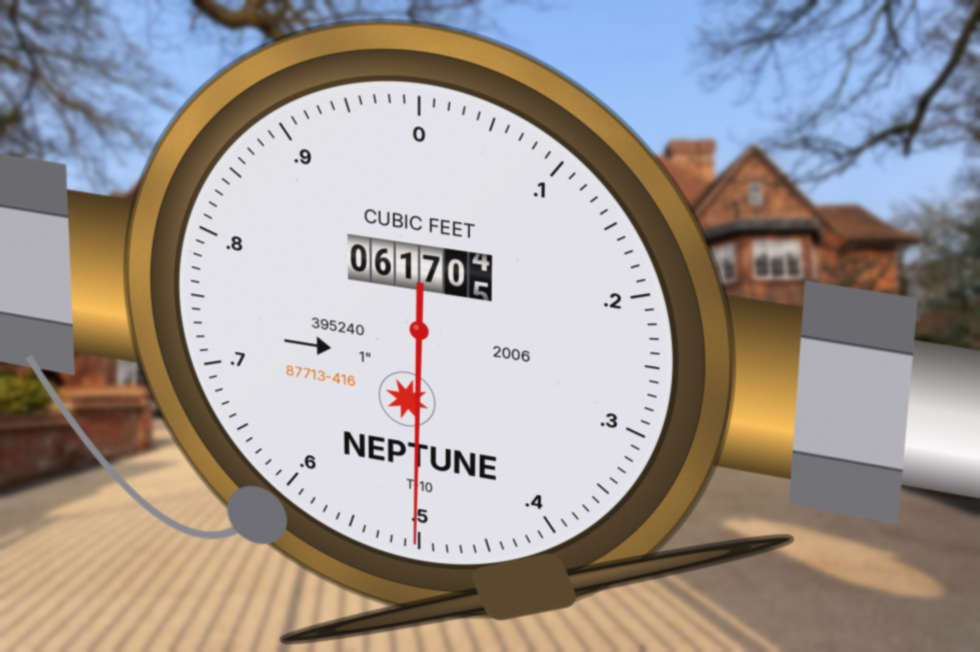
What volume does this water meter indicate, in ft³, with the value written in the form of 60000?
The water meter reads 61704.50
